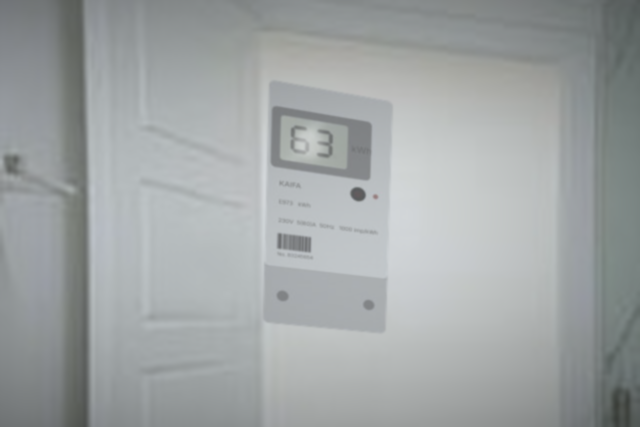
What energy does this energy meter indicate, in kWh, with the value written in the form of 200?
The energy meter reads 63
